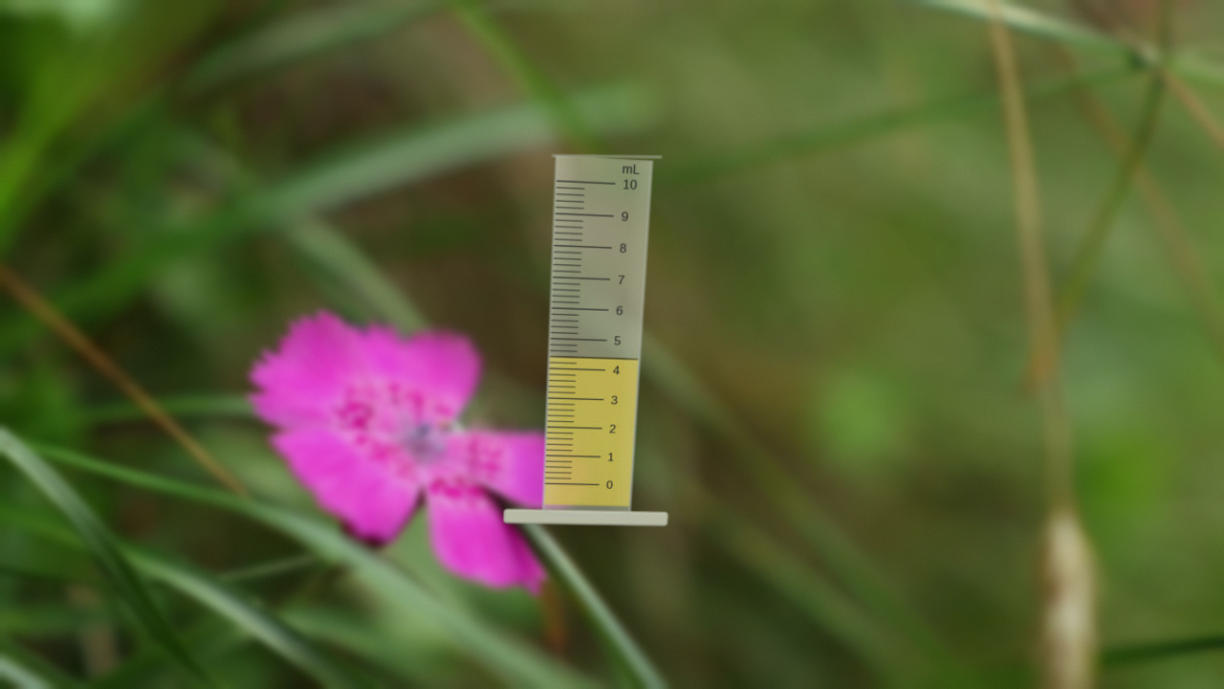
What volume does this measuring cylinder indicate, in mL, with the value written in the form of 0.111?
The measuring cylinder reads 4.4
